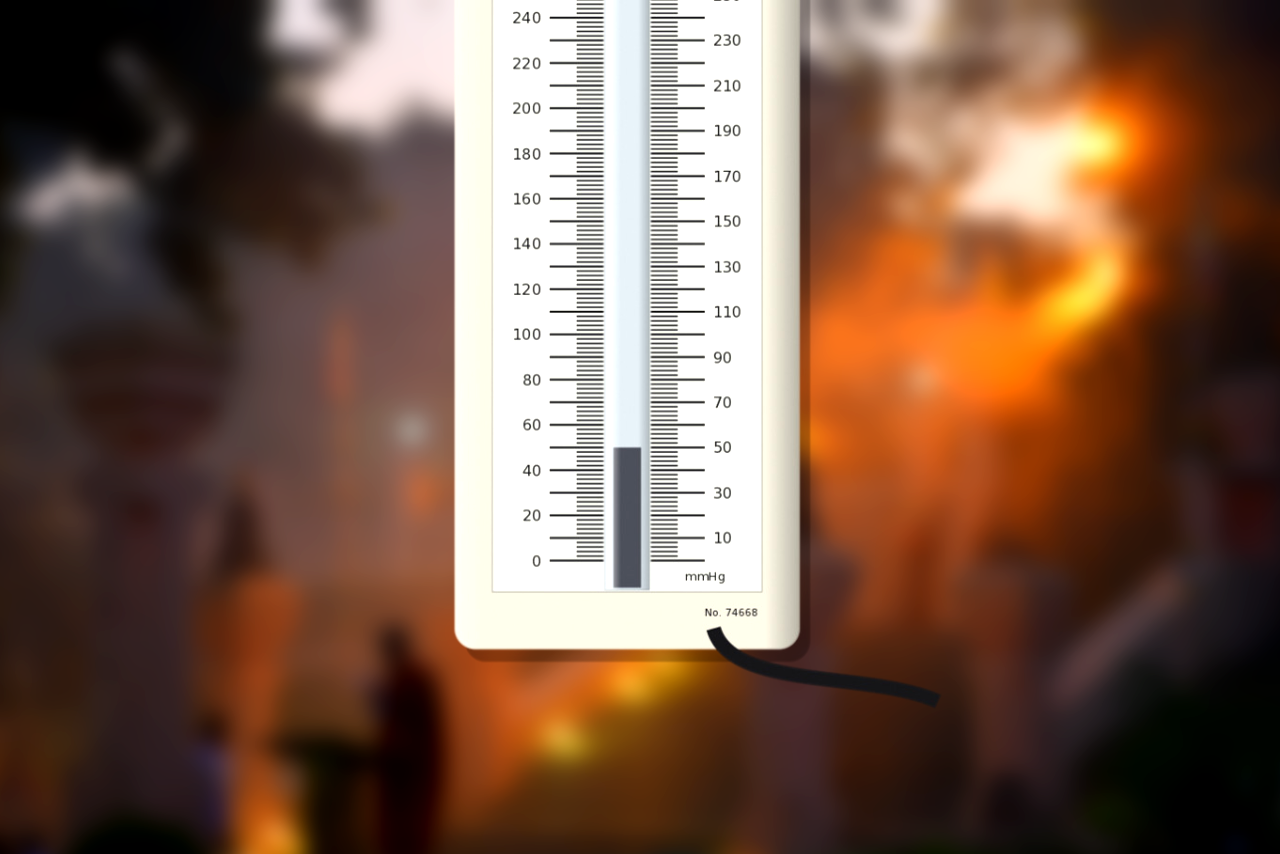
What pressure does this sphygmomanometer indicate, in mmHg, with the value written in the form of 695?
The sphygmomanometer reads 50
